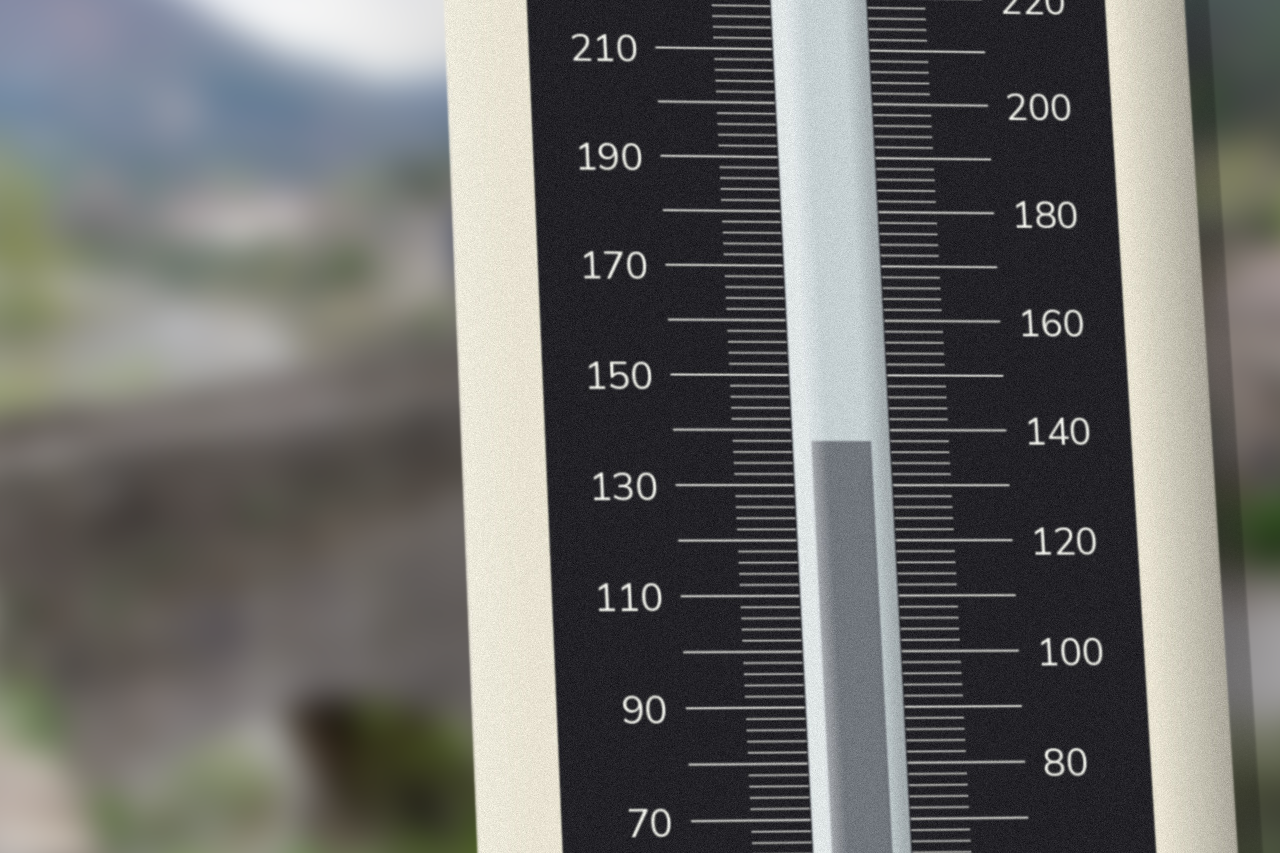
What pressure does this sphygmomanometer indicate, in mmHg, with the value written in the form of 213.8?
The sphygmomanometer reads 138
